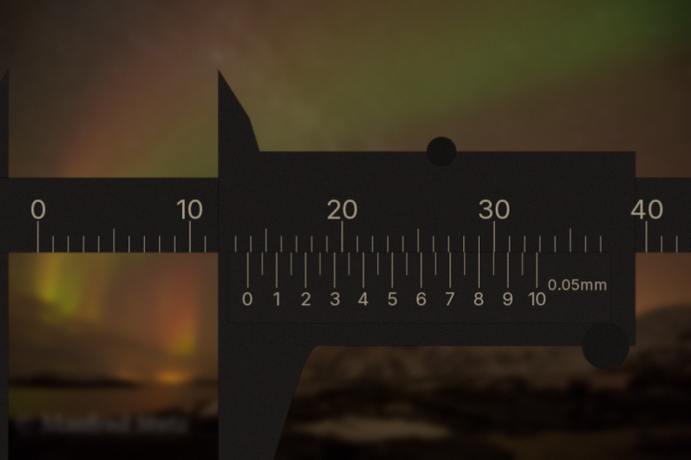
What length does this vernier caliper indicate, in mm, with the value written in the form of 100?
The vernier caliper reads 13.8
